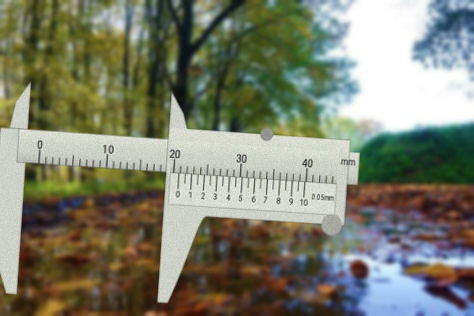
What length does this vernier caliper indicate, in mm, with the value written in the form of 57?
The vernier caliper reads 20.8
